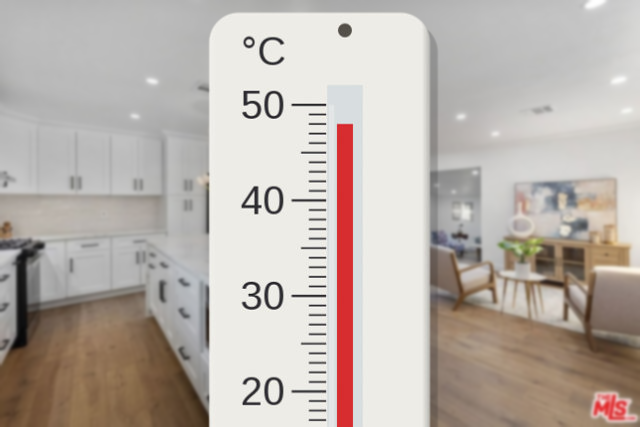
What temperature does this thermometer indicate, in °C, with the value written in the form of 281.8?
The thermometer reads 48
